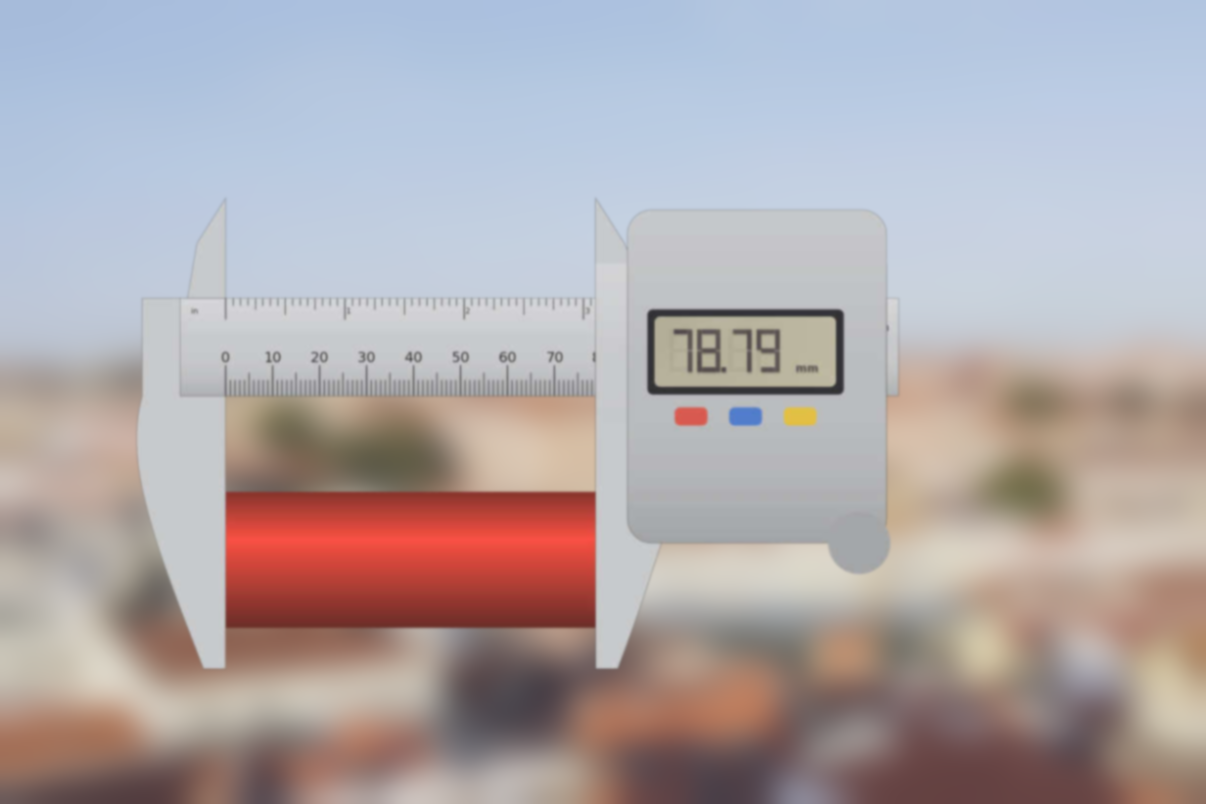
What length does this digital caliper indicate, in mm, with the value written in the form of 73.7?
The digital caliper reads 78.79
